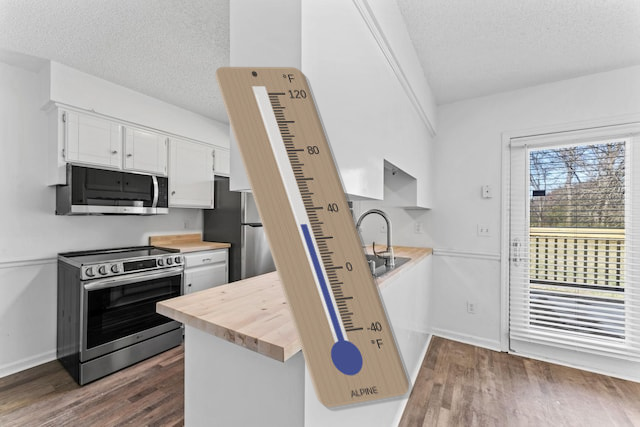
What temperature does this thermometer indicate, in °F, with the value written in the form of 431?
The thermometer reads 30
